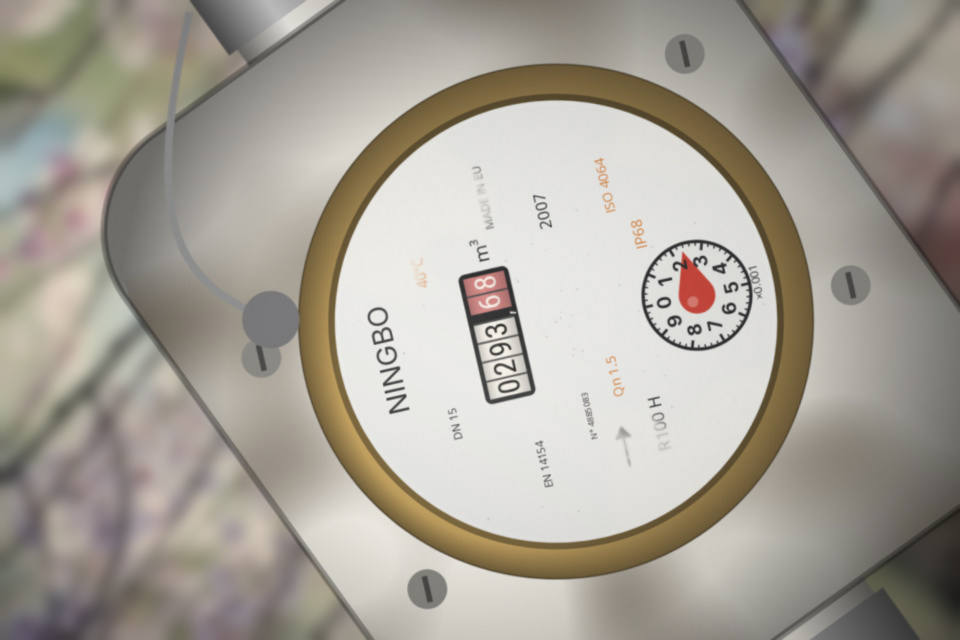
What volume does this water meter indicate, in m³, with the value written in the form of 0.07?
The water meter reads 293.682
